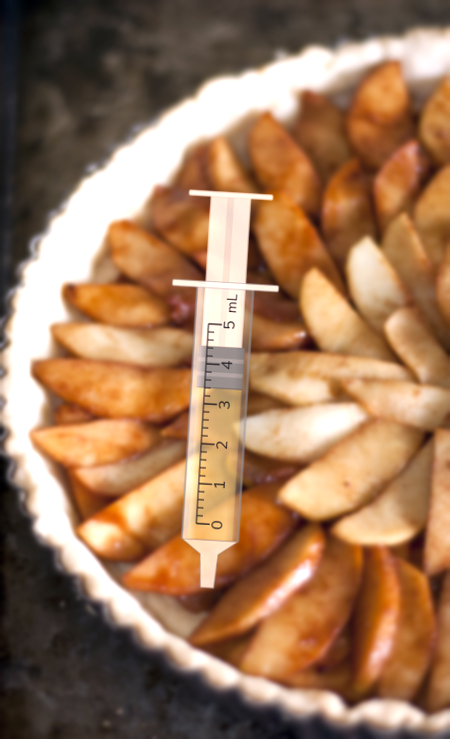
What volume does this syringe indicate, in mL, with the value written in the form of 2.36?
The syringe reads 3.4
